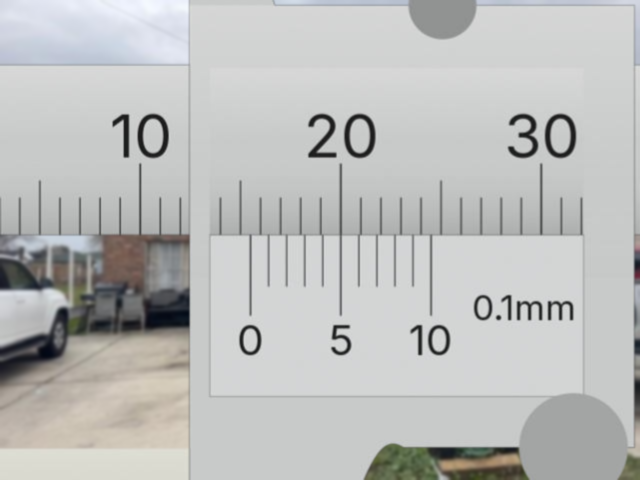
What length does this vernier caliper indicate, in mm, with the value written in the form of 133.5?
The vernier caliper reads 15.5
